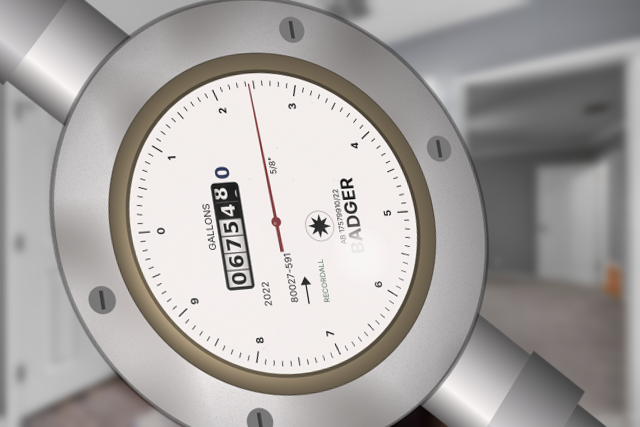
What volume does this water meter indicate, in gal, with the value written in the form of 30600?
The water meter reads 675482.4
